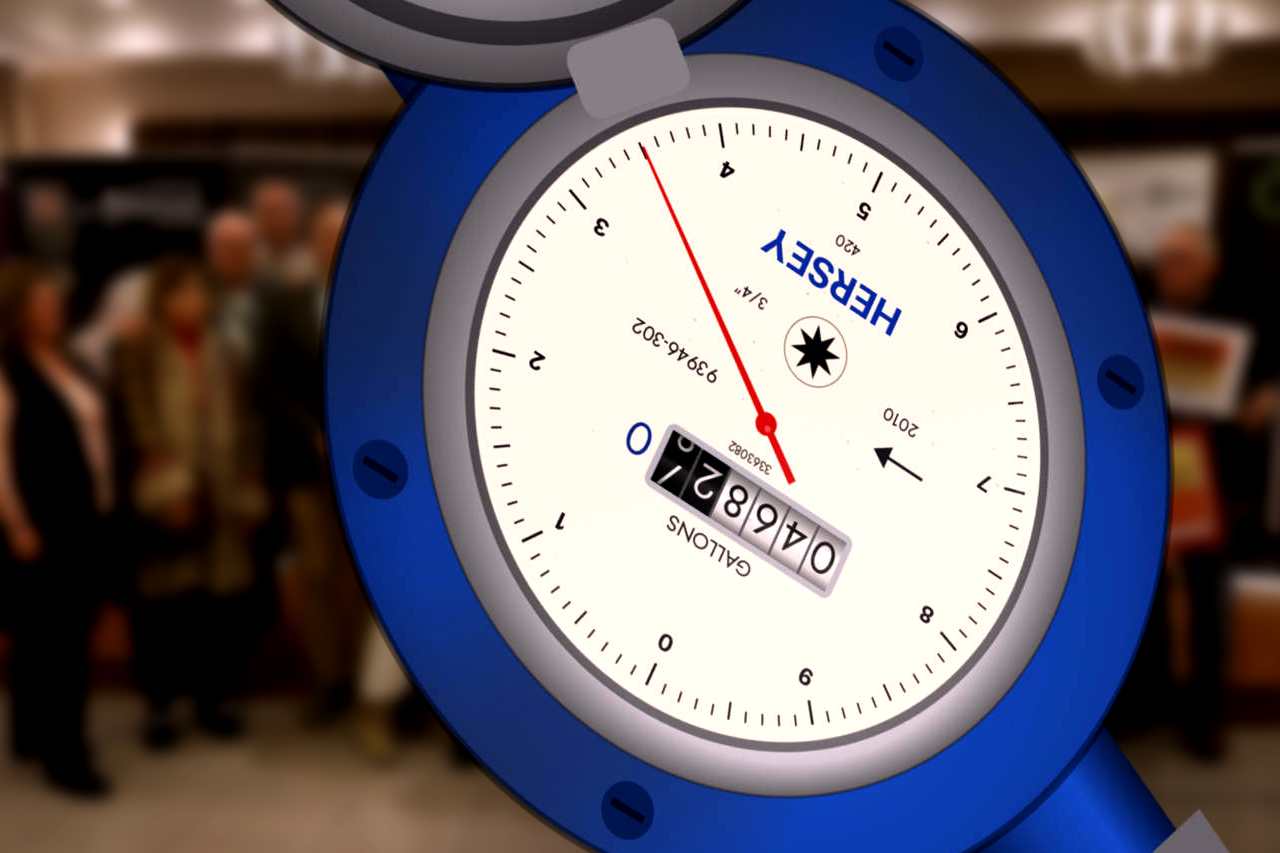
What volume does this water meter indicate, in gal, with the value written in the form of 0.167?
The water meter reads 468273.5
